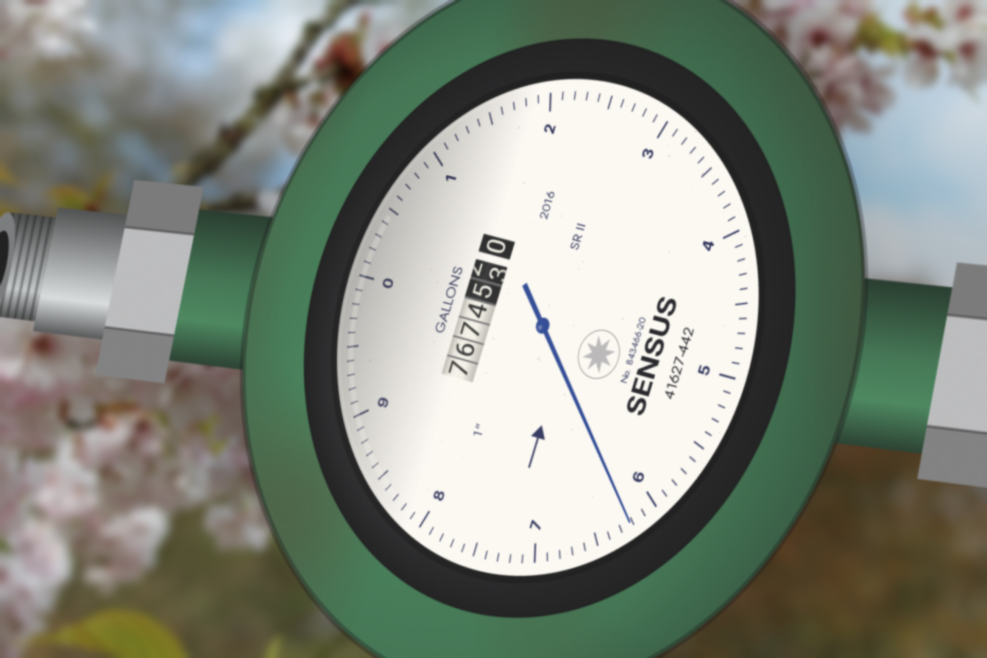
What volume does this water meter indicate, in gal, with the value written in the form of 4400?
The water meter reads 7674526.2
